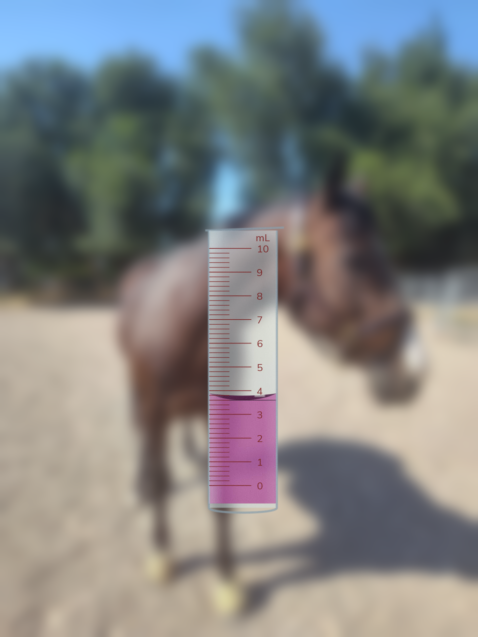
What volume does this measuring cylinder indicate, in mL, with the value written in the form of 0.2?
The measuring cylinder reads 3.6
